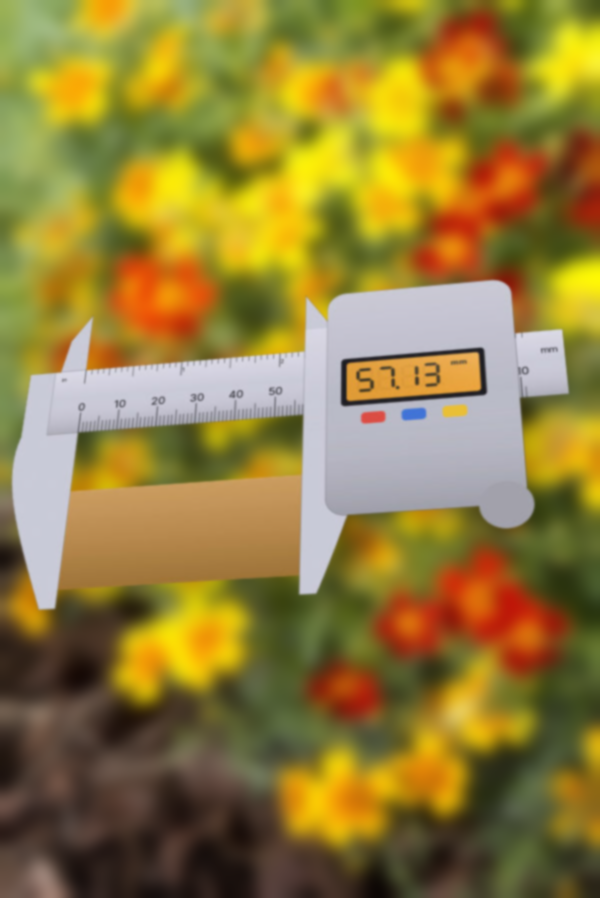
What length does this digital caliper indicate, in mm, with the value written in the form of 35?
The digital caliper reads 57.13
